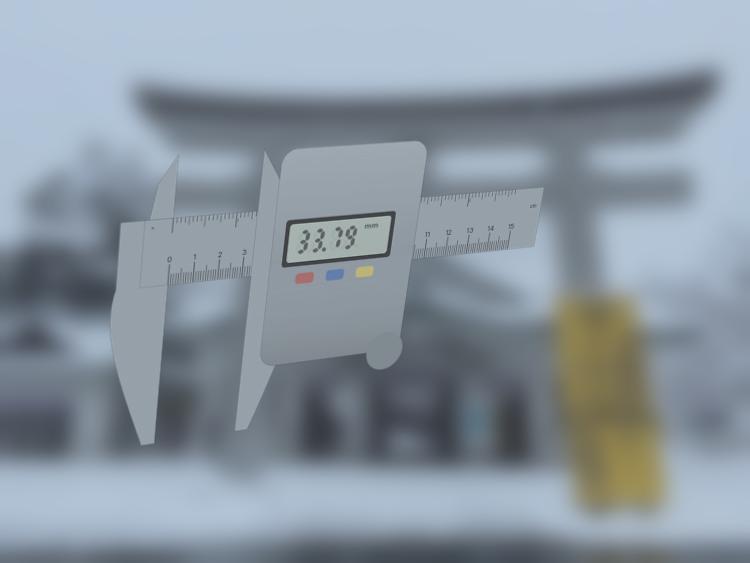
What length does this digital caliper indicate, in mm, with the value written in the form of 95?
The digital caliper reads 33.79
